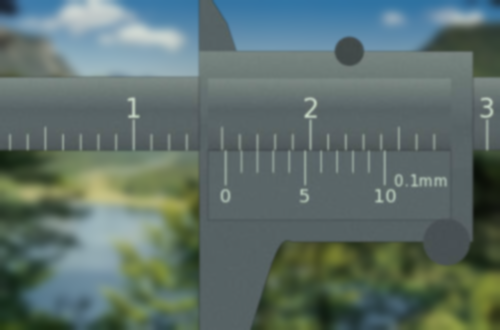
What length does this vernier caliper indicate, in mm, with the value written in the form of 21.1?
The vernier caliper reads 15.2
